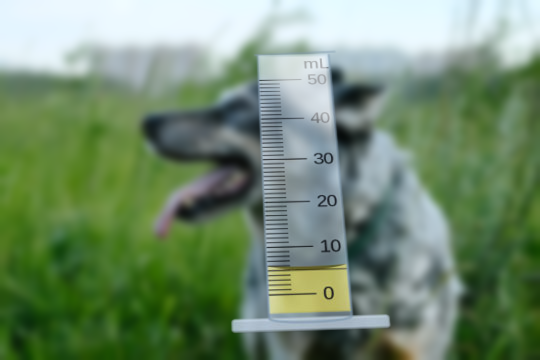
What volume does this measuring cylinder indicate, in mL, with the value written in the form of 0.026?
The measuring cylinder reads 5
